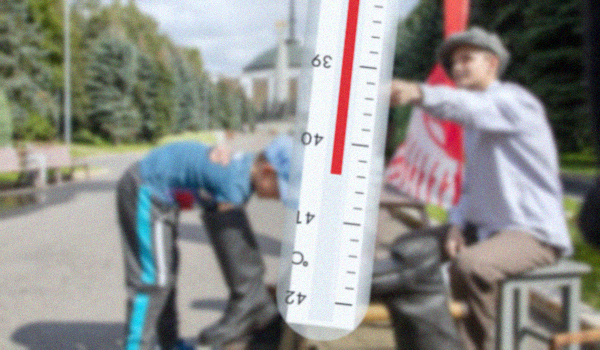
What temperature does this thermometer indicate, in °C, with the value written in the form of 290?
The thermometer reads 40.4
